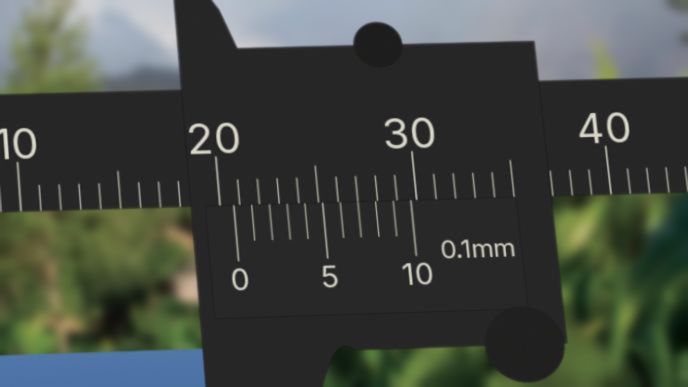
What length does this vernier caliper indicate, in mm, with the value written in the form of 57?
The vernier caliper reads 20.7
